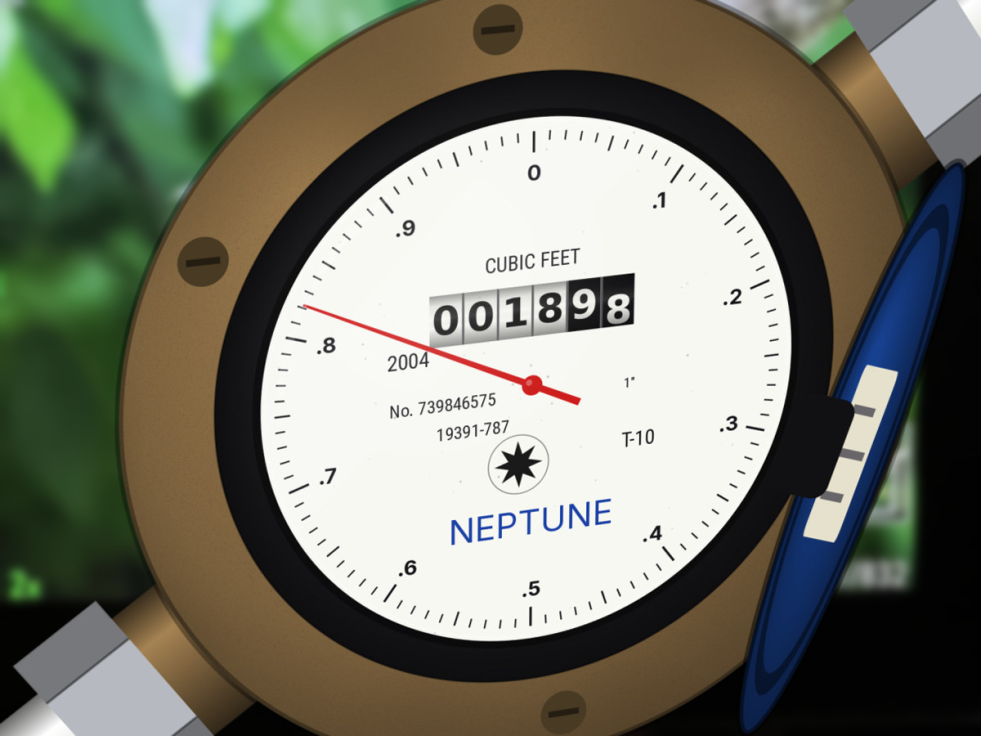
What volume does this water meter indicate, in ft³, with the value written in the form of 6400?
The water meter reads 1897.82
